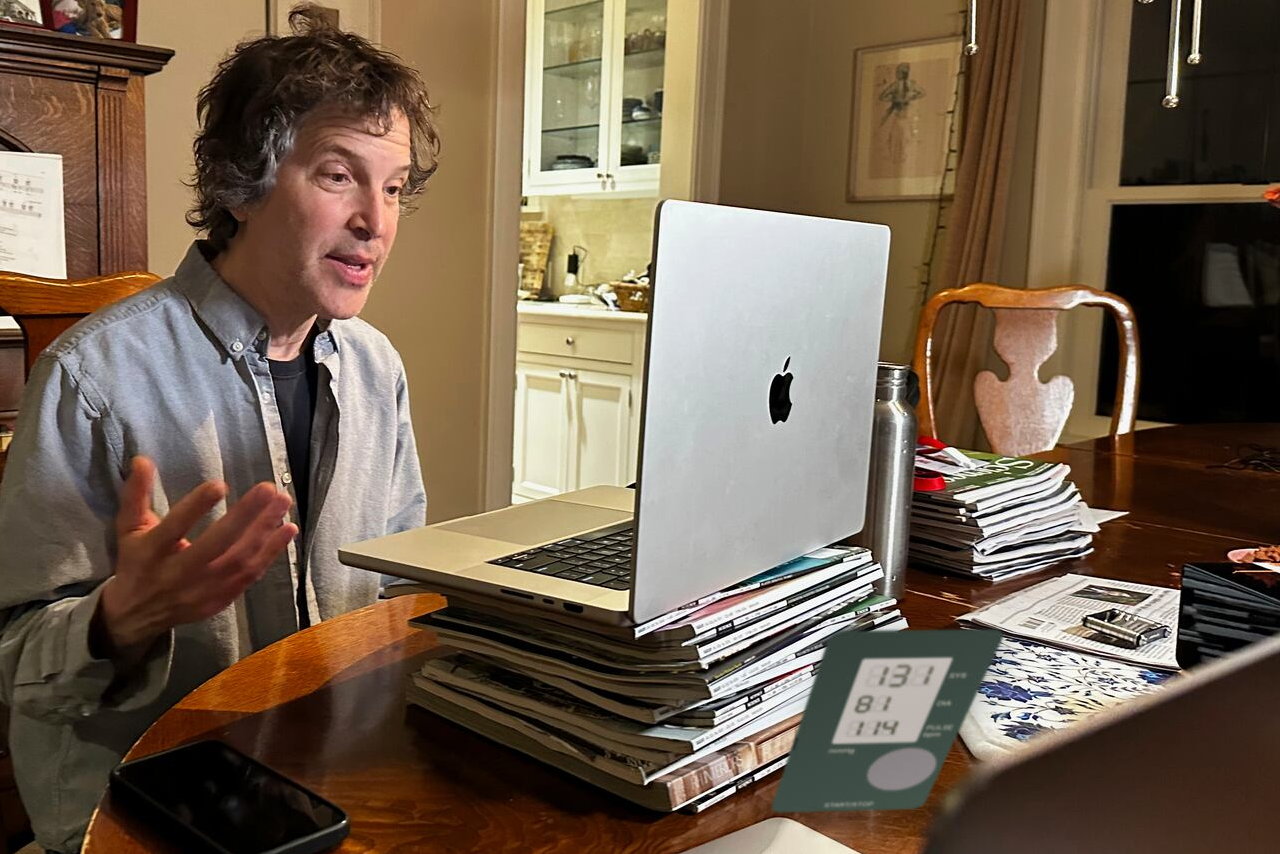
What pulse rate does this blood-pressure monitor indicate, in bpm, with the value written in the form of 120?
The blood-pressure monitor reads 114
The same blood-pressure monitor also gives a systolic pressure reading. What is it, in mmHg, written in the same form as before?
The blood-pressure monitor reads 131
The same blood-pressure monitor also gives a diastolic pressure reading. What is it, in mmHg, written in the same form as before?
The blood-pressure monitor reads 81
